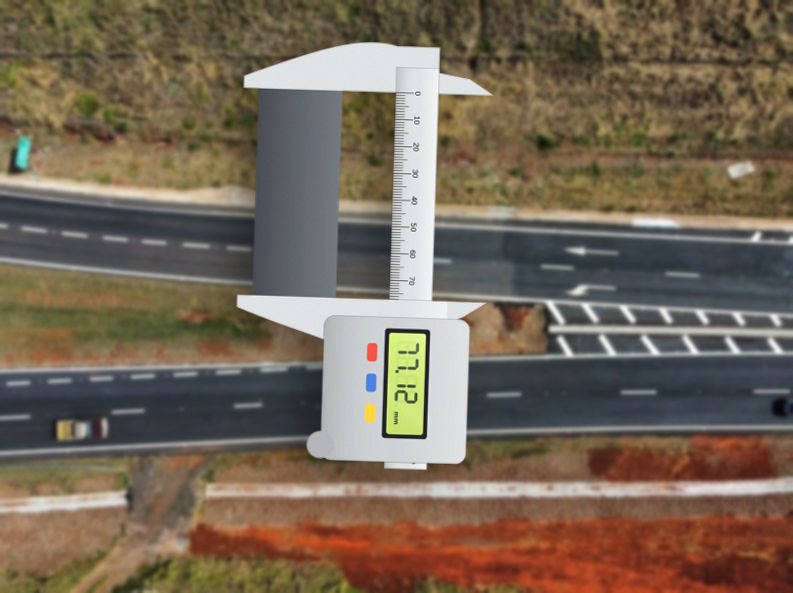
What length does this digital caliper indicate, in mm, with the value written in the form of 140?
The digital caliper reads 77.12
